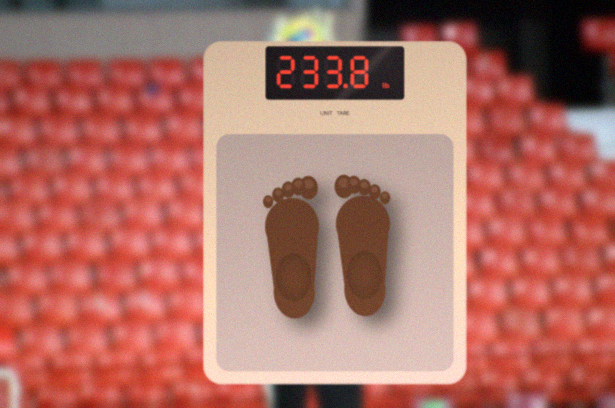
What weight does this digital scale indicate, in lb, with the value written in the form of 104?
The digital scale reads 233.8
